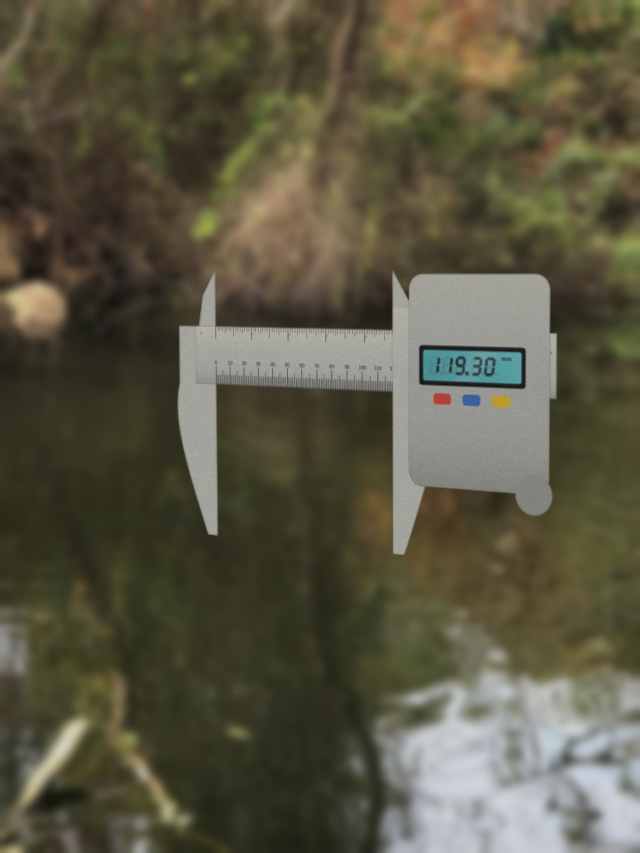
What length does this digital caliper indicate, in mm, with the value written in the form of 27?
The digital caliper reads 119.30
